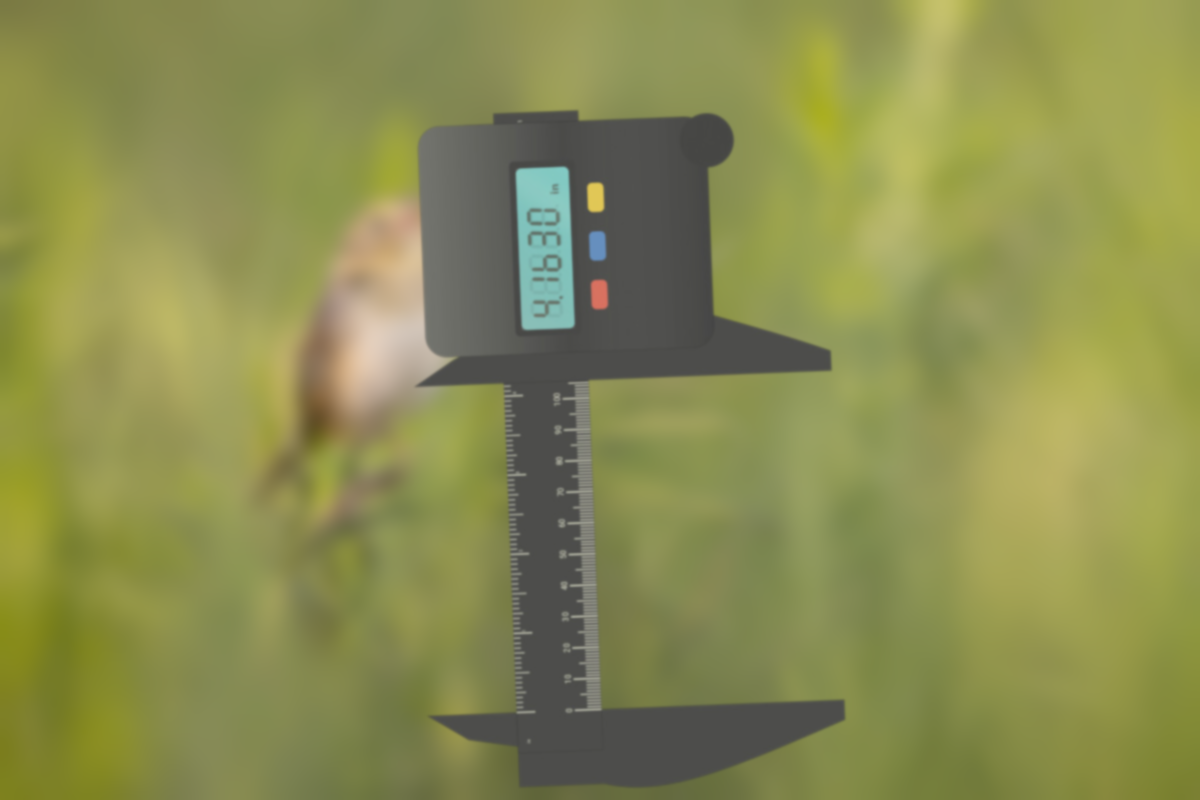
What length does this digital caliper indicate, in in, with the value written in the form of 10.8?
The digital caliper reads 4.1630
